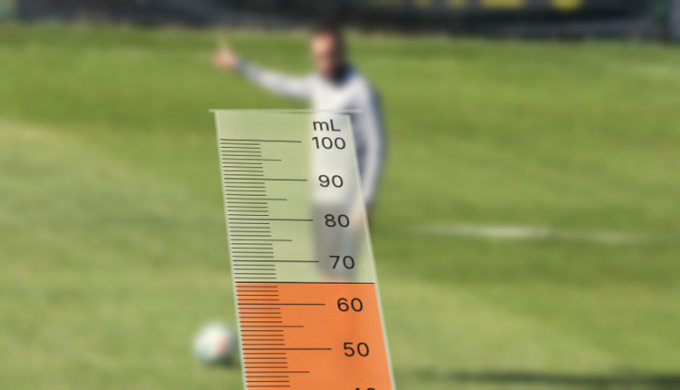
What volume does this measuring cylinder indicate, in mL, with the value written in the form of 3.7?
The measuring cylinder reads 65
